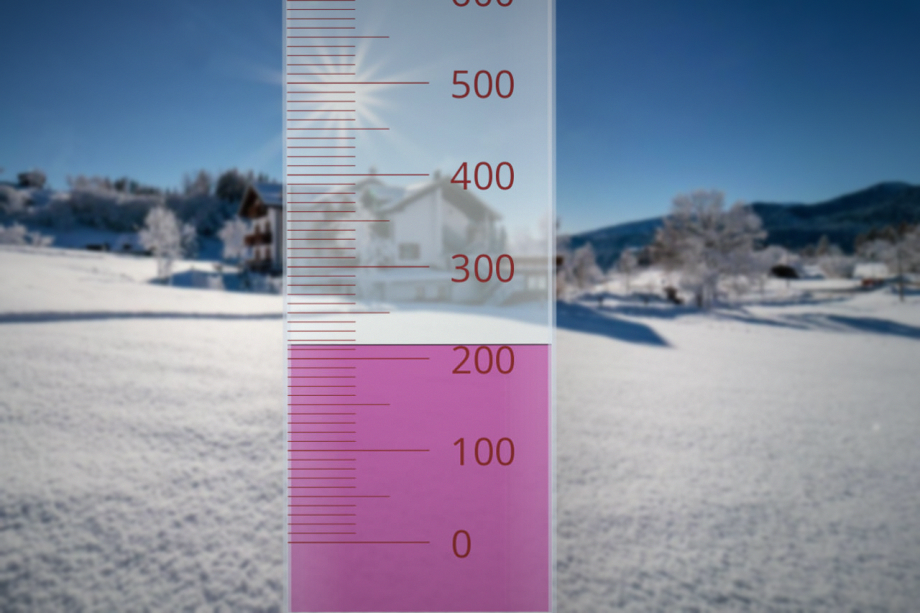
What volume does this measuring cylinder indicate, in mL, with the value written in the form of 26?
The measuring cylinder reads 215
